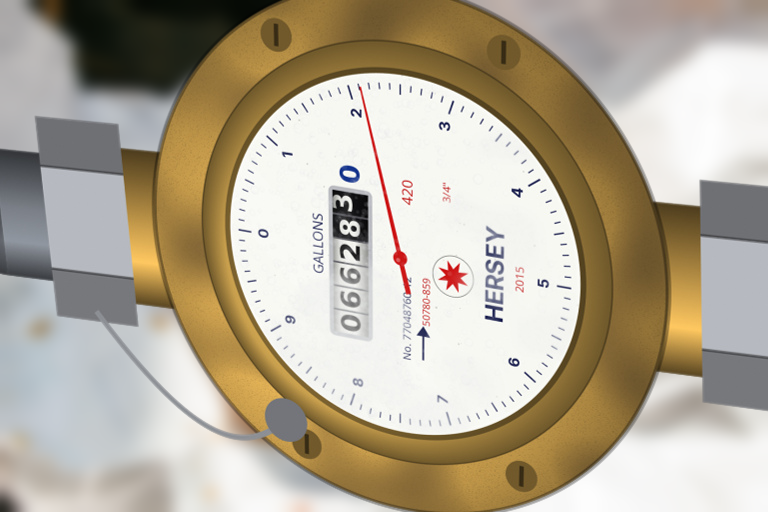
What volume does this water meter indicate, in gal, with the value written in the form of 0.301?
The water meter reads 662832.1
